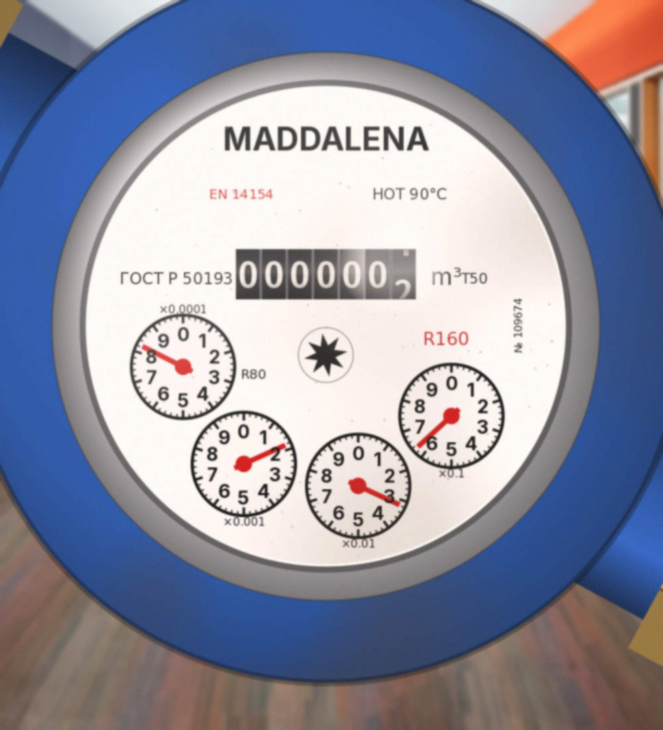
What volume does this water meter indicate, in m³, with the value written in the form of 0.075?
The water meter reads 1.6318
